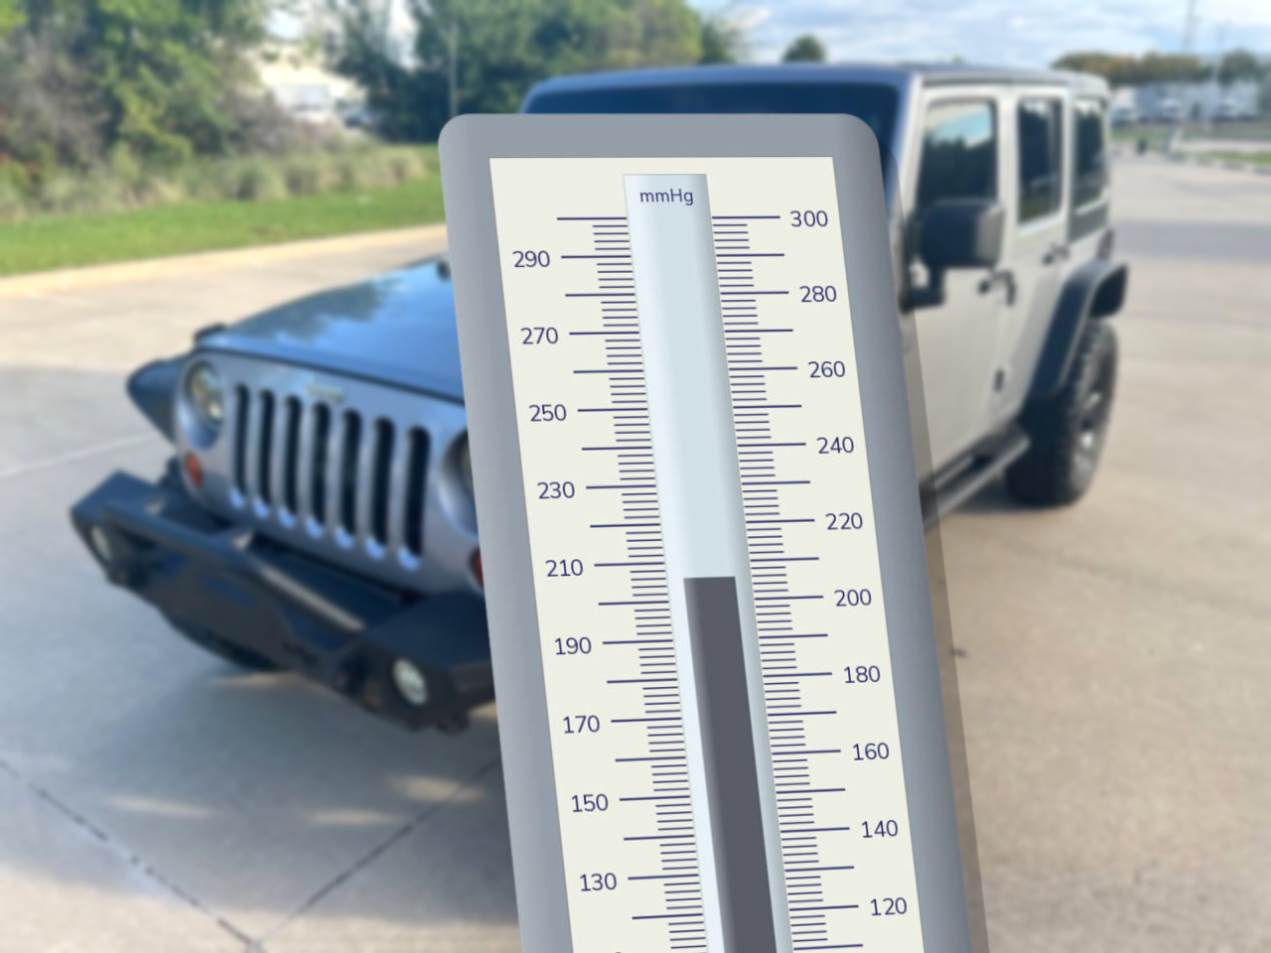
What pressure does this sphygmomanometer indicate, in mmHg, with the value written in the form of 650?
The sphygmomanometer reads 206
